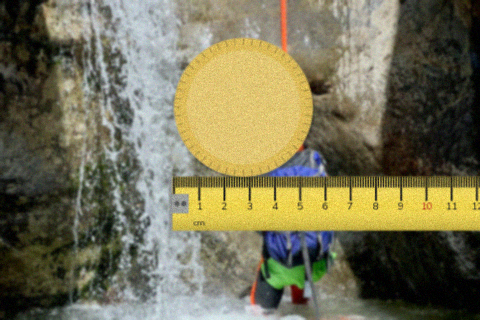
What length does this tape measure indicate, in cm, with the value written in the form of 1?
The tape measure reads 5.5
